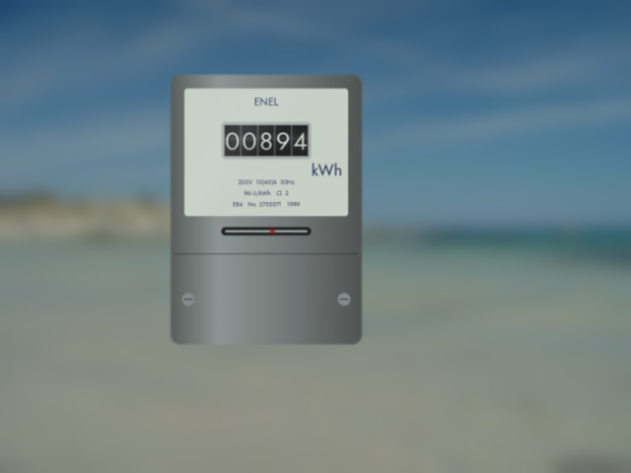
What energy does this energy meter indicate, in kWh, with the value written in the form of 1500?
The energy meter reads 894
